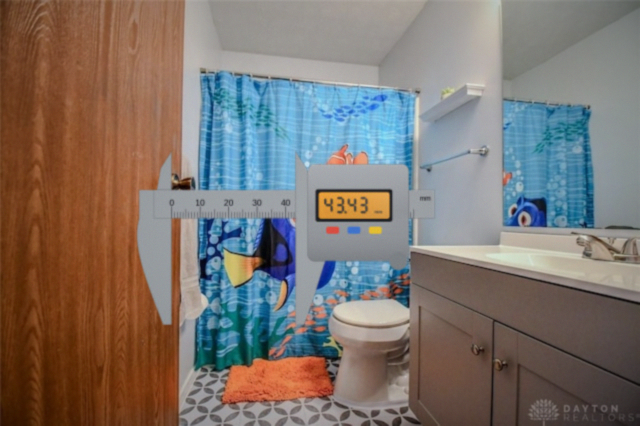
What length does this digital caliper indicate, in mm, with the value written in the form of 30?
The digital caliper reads 43.43
